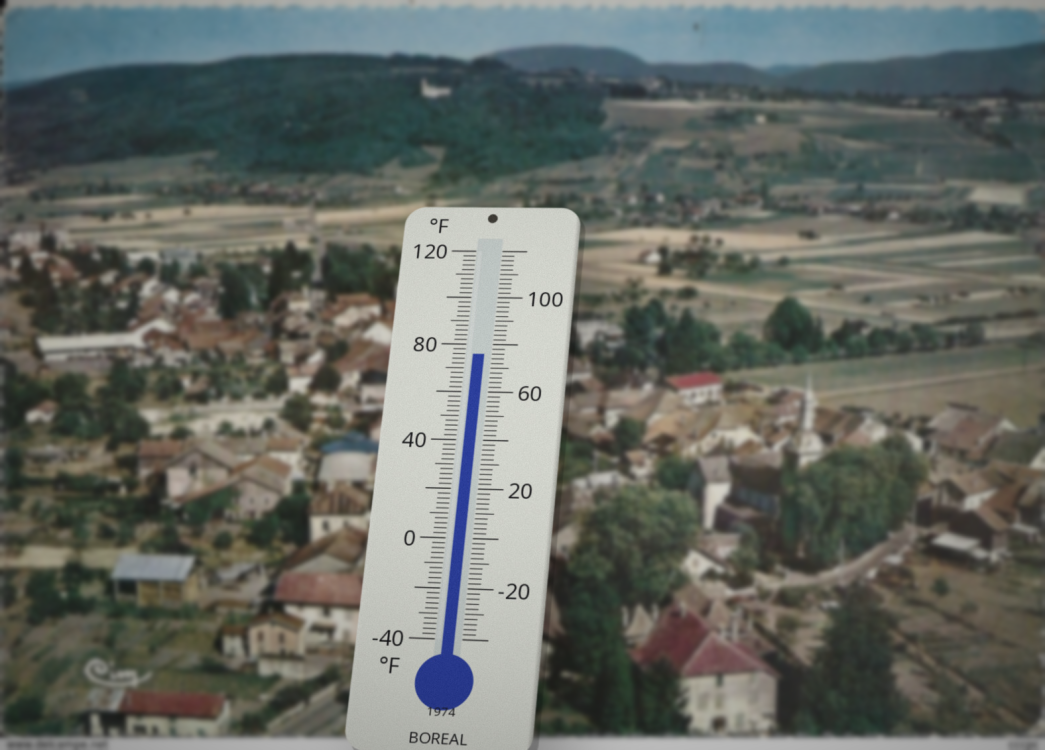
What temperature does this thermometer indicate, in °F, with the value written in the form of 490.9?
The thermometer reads 76
